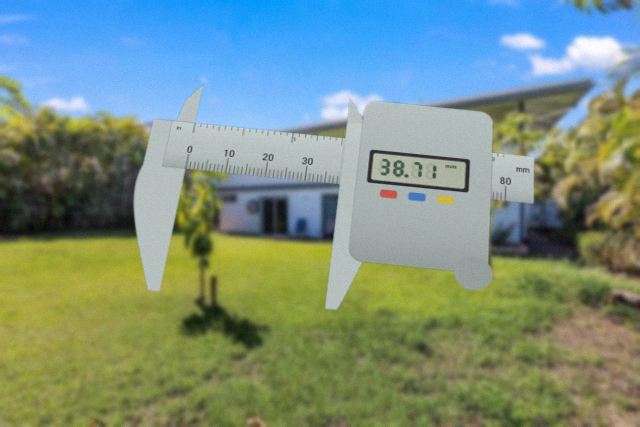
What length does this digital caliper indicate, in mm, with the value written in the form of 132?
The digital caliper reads 38.71
